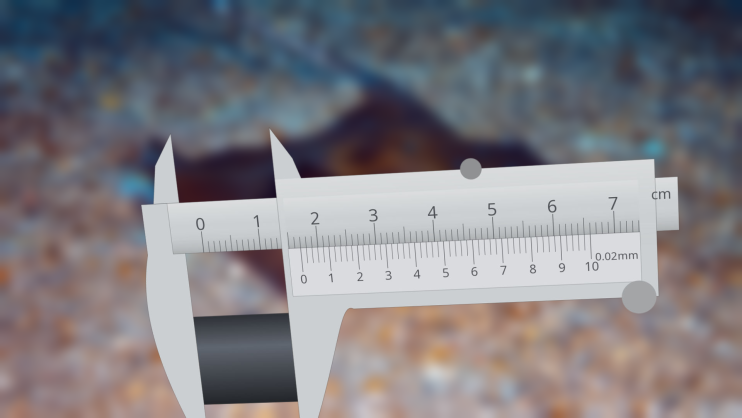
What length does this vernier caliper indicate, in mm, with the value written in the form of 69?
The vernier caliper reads 17.0
